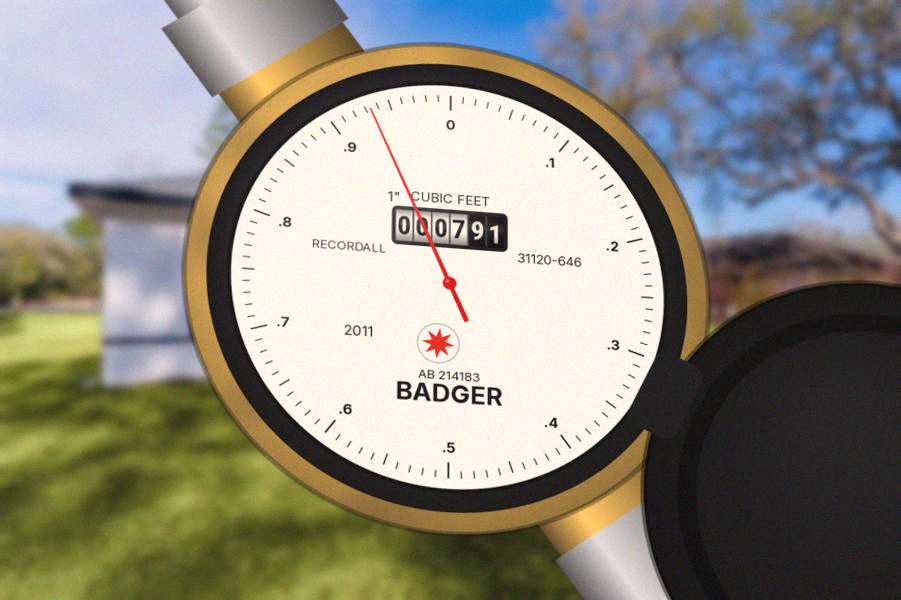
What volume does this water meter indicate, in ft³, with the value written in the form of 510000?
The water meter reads 790.93
